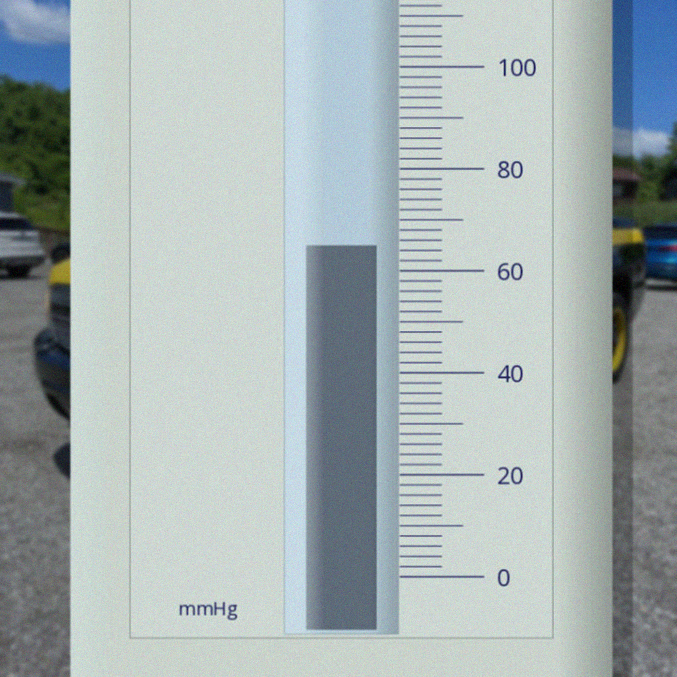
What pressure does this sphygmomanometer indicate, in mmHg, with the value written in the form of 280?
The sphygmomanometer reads 65
